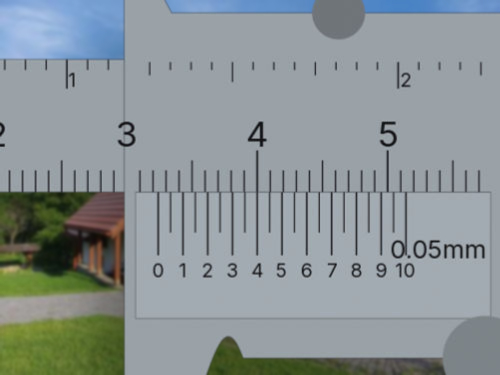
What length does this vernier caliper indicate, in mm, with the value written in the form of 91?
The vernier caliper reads 32.4
